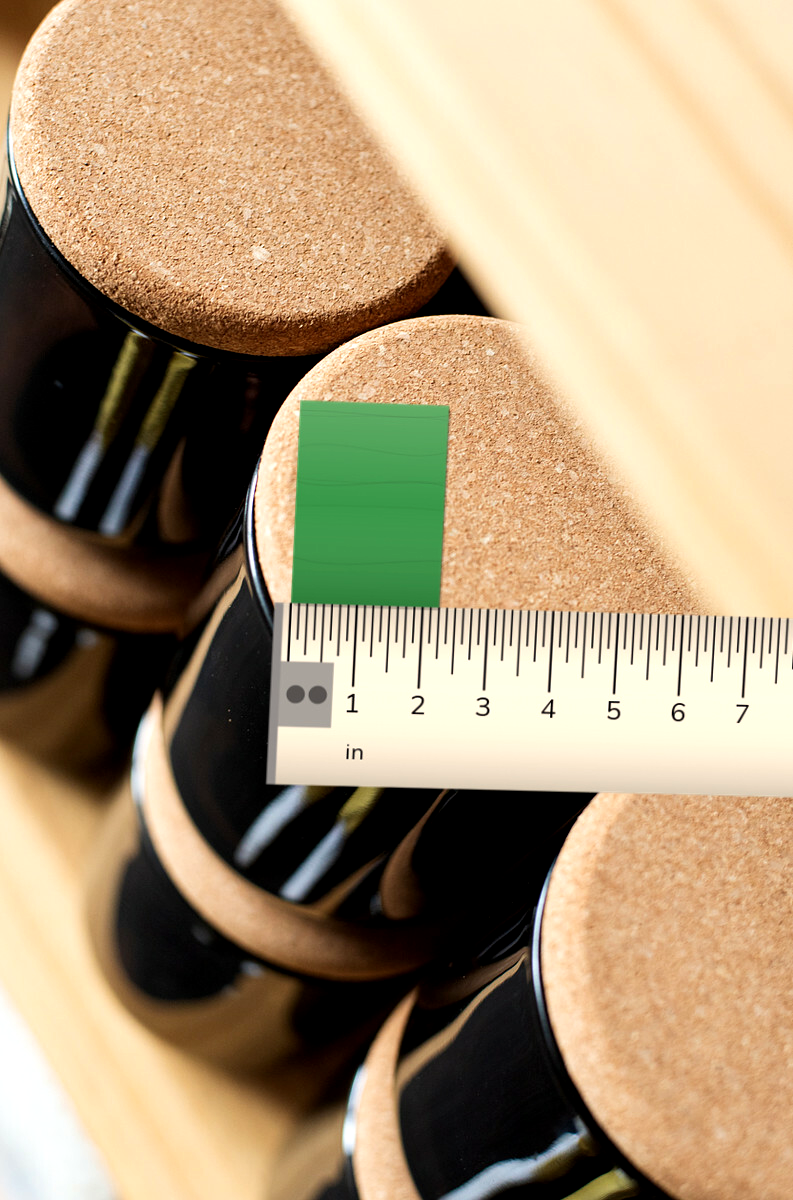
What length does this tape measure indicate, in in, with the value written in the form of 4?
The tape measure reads 2.25
